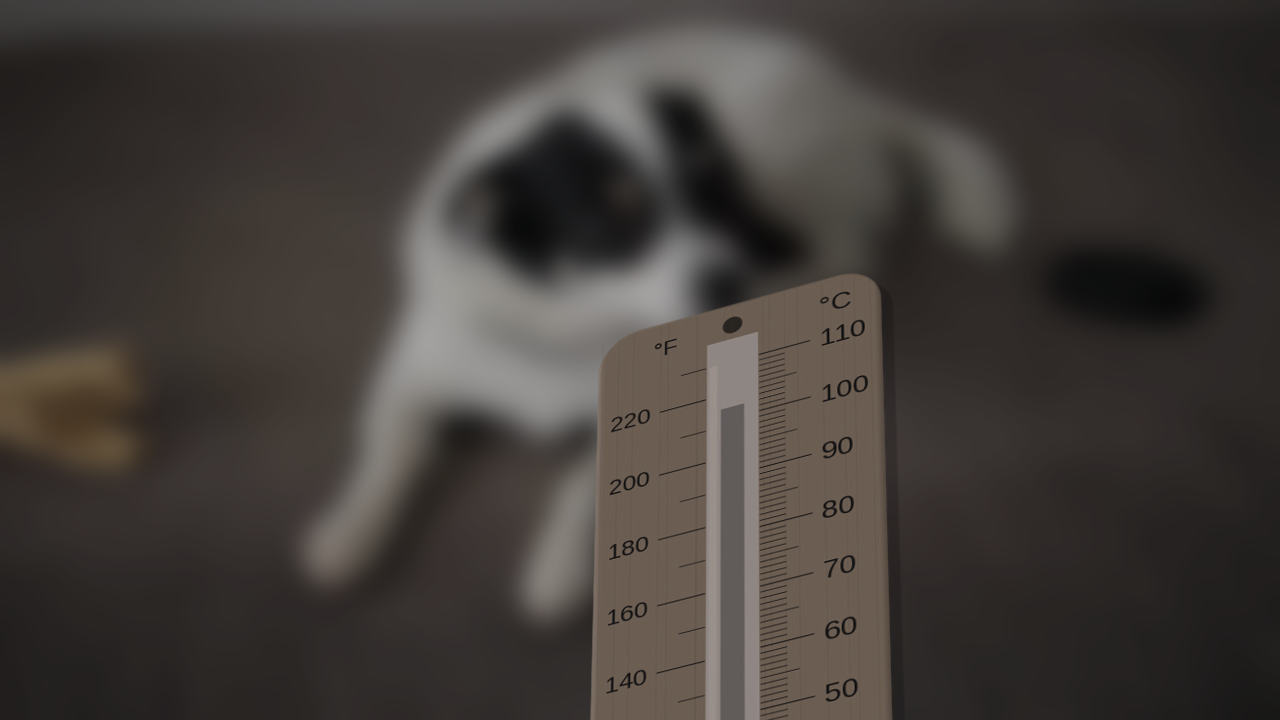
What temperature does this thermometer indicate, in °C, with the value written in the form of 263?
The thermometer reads 102
